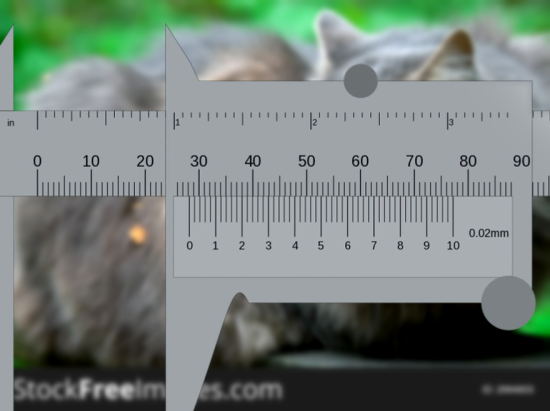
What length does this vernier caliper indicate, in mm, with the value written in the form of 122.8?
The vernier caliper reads 28.2
